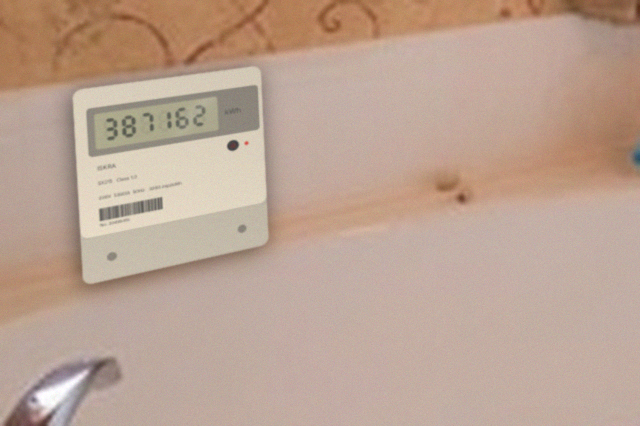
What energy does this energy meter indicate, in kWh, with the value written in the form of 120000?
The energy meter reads 387162
